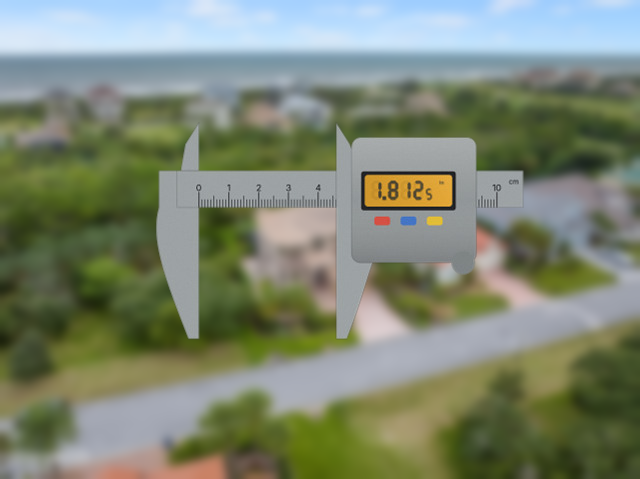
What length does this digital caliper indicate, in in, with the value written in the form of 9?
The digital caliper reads 1.8125
